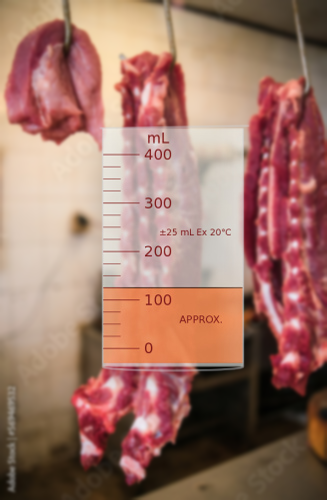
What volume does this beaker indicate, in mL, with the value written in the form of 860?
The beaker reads 125
